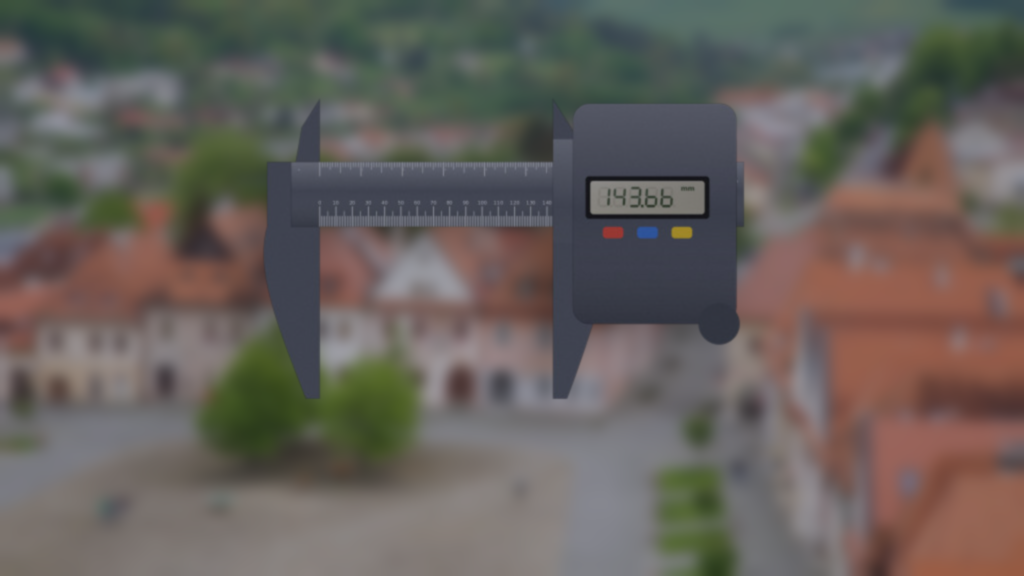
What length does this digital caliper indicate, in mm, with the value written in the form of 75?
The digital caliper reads 143.66
